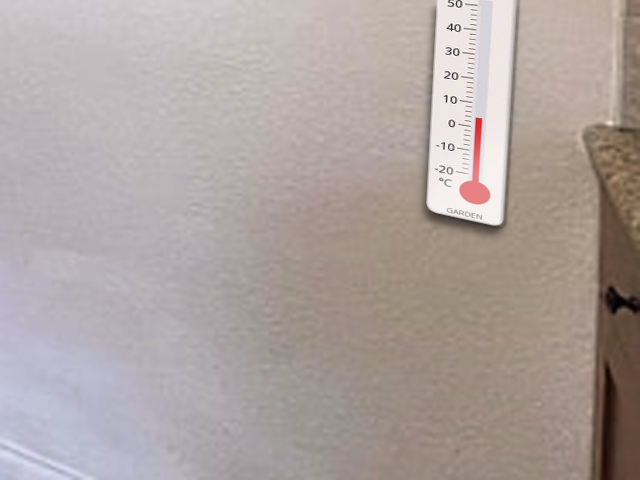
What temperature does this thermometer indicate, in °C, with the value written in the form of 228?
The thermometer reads 4
